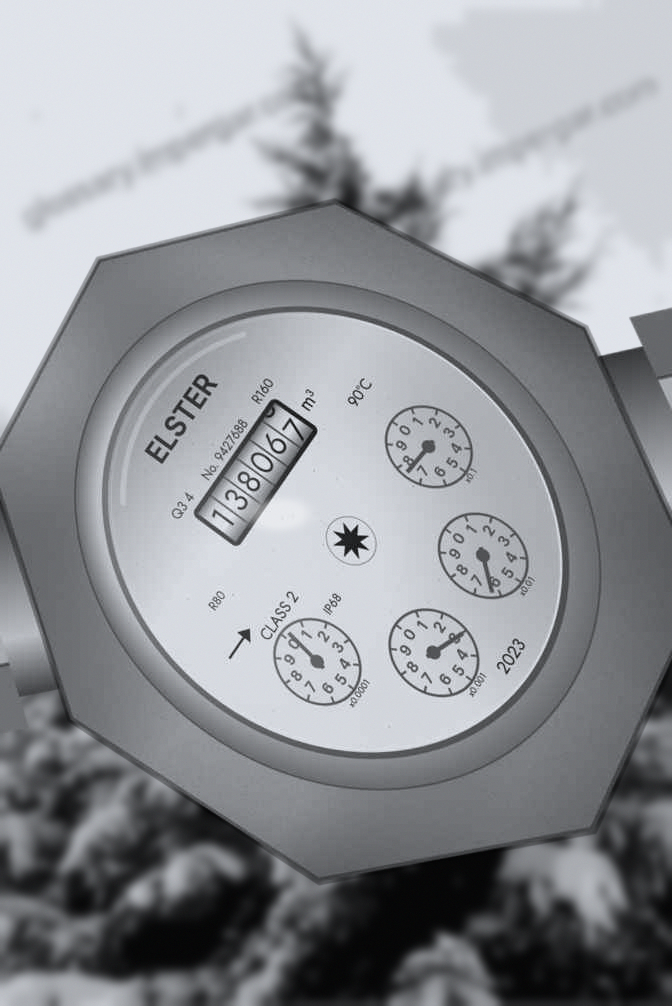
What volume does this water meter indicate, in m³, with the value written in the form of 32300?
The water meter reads 138066.7630
